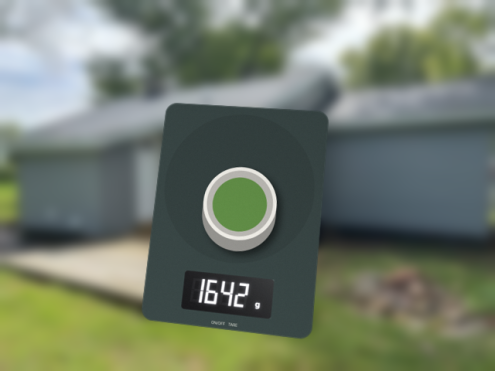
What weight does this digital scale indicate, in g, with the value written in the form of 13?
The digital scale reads 1642
